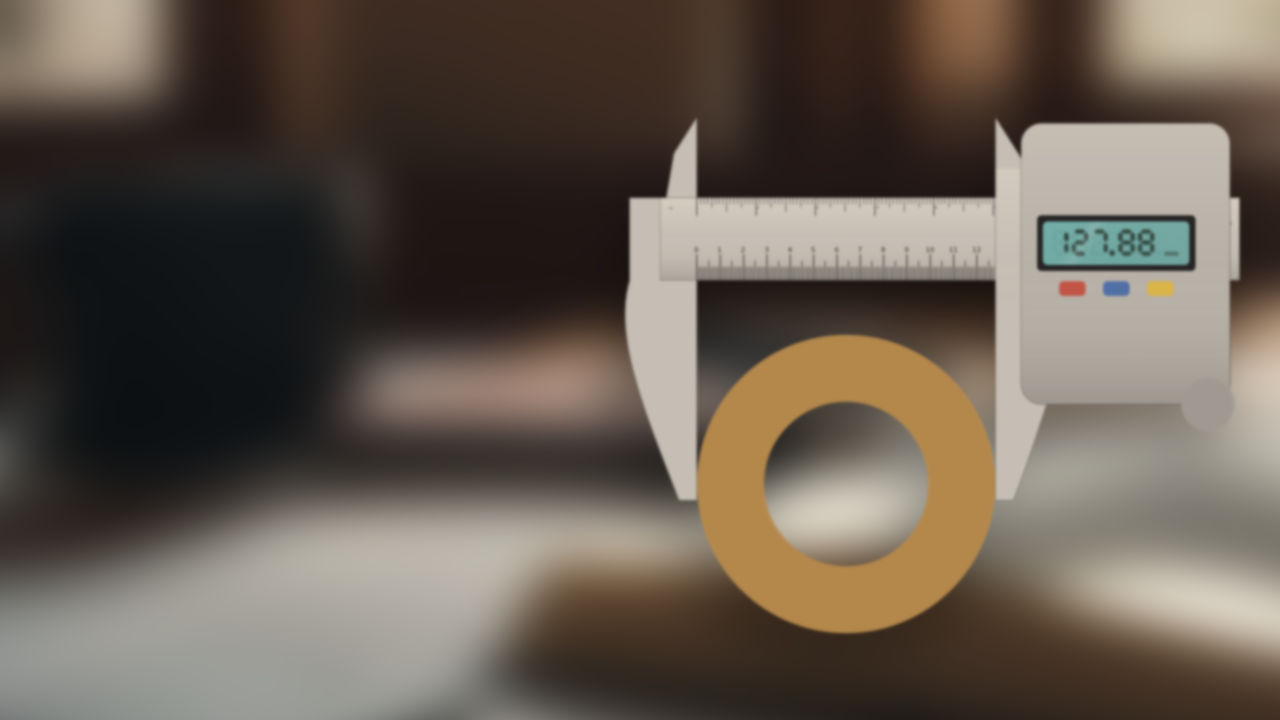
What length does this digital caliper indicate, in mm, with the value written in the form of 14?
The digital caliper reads 127.88
